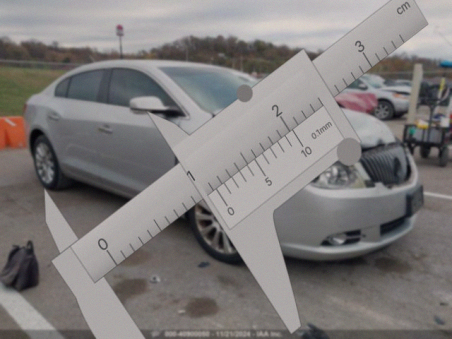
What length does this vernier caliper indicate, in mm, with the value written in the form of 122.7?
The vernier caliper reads 11.3
